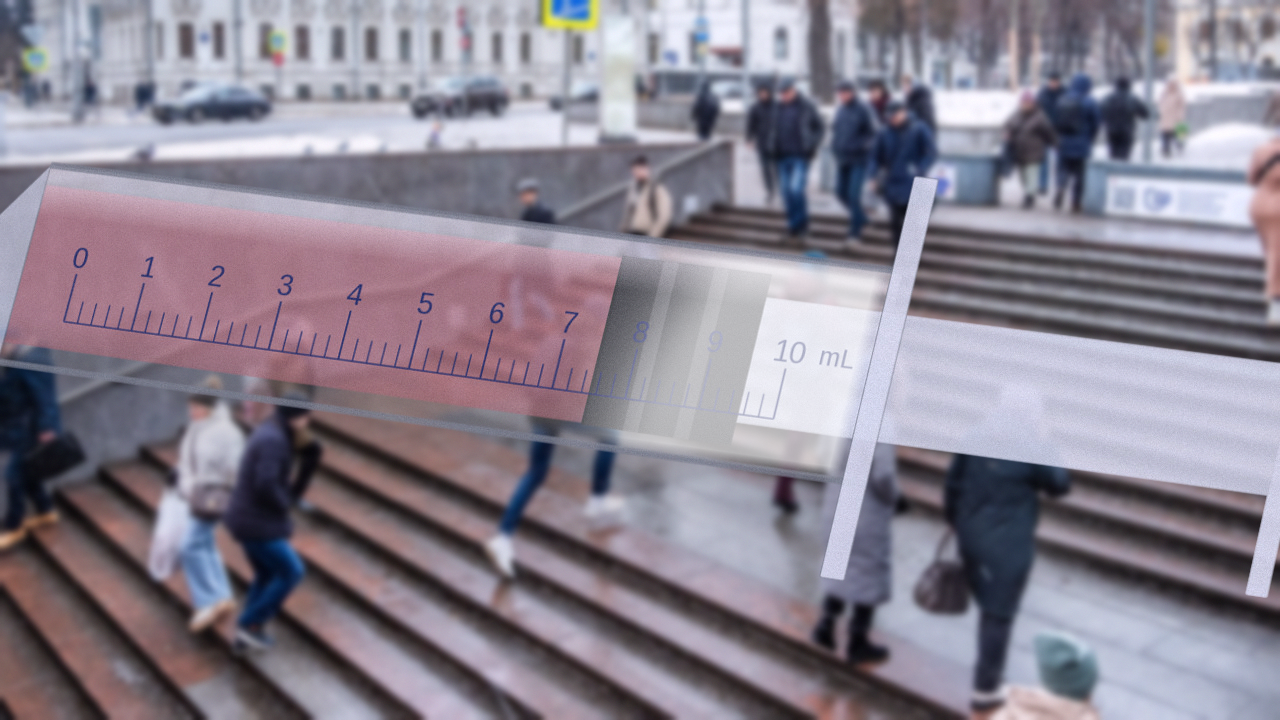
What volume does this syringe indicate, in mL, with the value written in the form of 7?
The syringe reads 7.5
